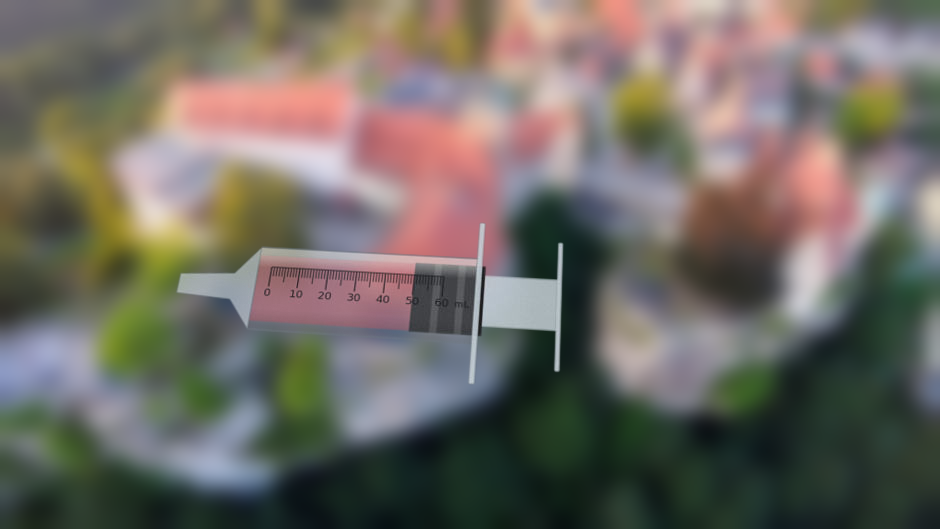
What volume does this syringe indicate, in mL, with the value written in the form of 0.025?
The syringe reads 50
